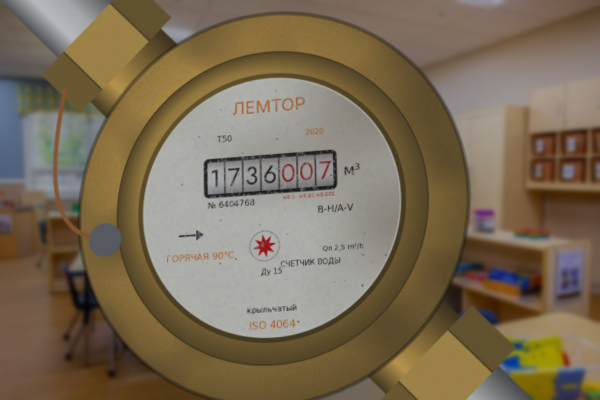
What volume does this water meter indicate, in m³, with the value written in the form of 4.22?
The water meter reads 1736.007
